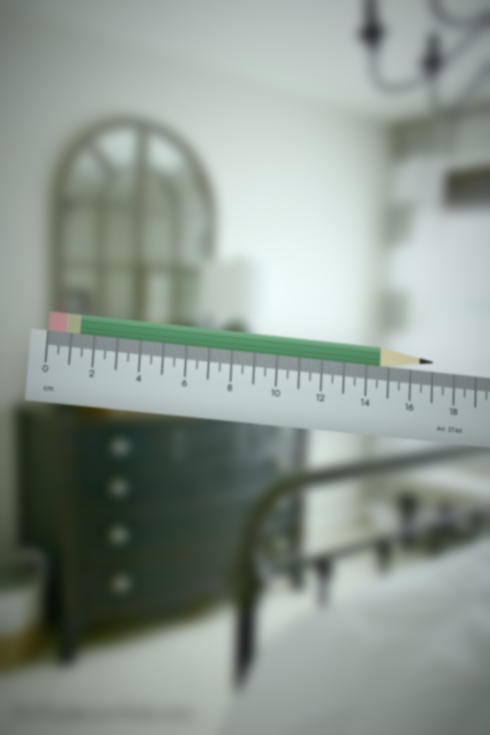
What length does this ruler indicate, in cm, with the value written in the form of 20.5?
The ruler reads 17
